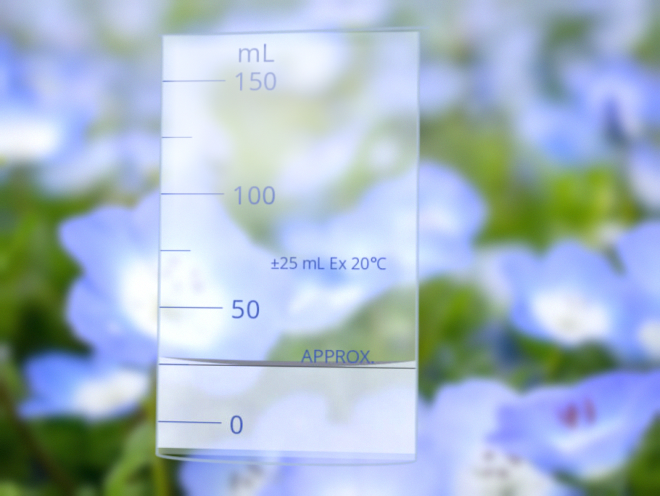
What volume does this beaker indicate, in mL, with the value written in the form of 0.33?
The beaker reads 25
